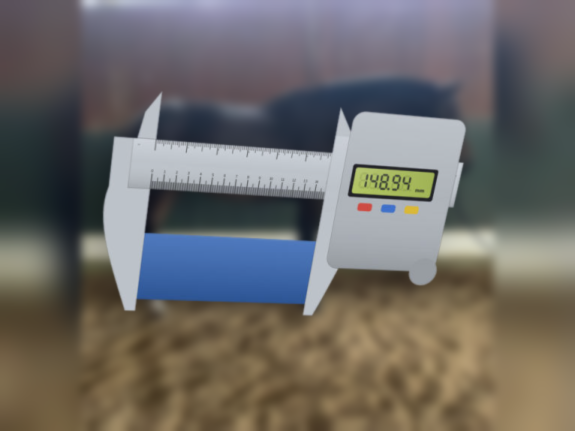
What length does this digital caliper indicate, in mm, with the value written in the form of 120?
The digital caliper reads 148.94
